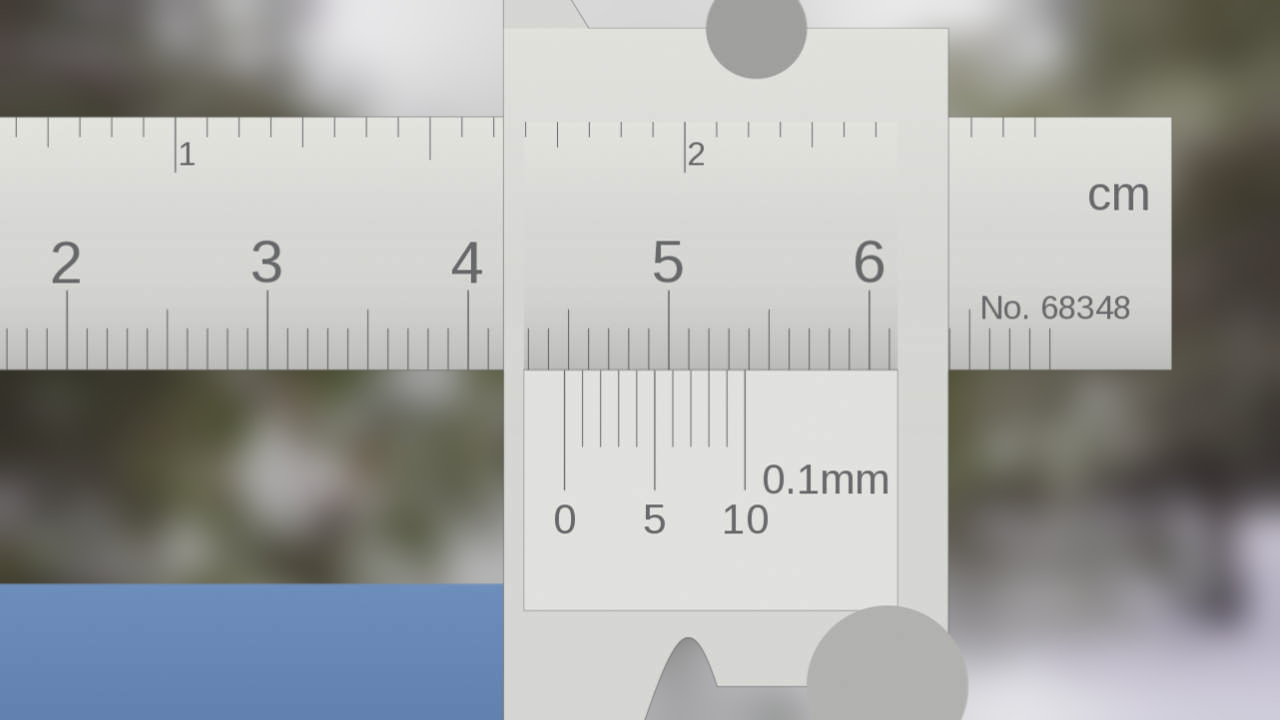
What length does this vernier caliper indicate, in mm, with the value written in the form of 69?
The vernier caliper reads 44.8
